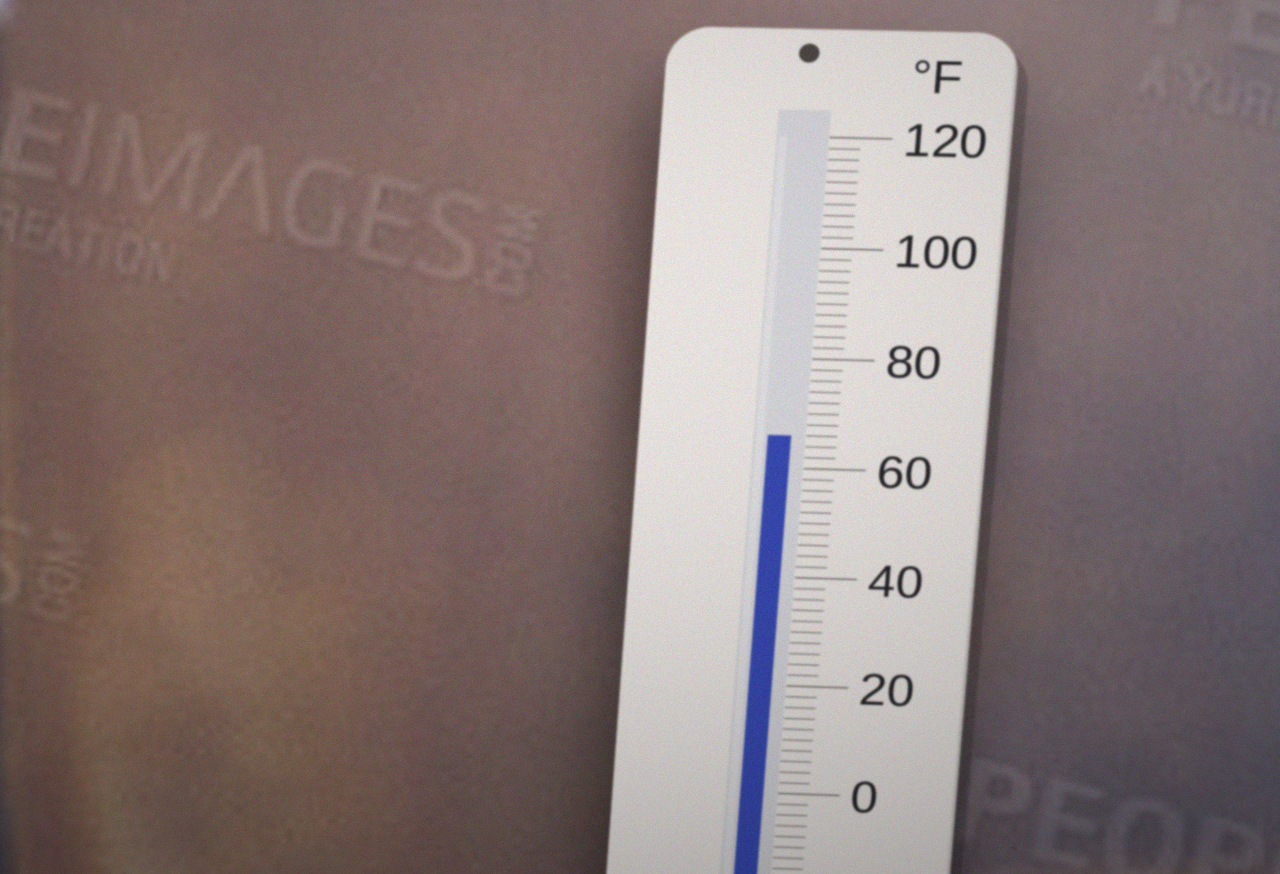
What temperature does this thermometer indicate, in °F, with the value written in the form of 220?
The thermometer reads 66
